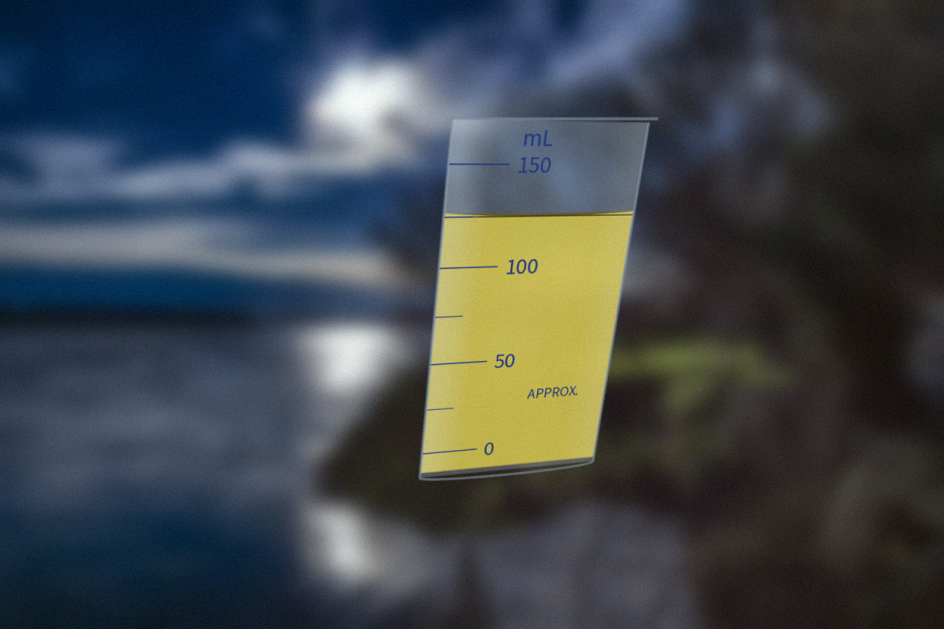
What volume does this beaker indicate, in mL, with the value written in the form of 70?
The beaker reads 125
